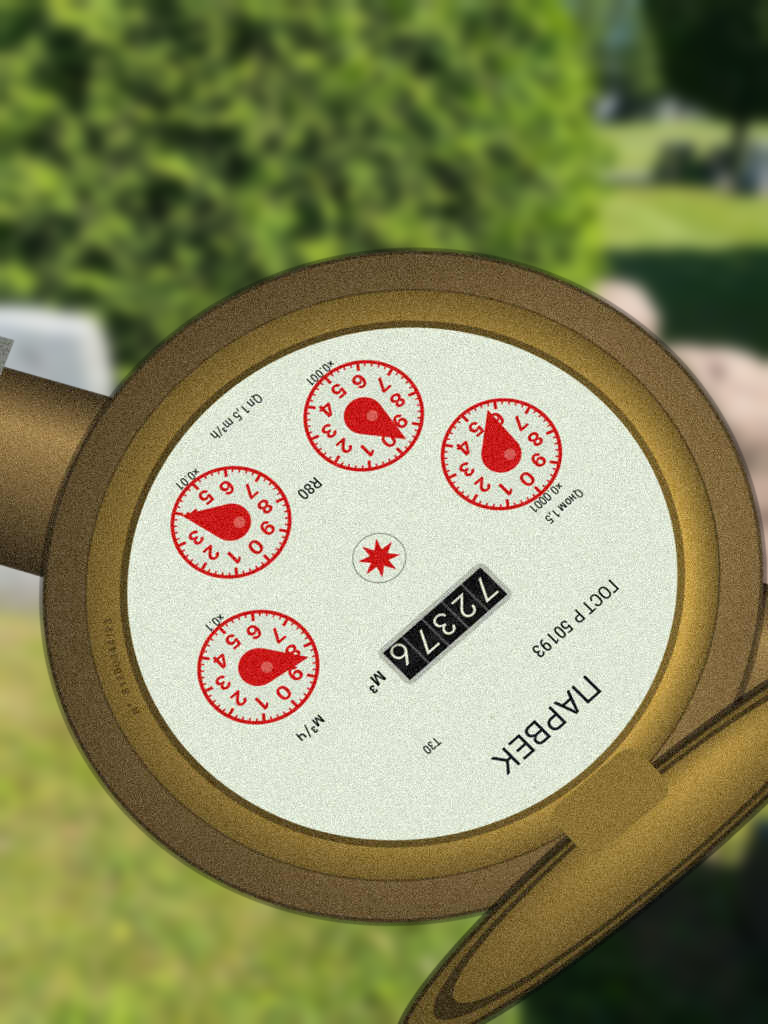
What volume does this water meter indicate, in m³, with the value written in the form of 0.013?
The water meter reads 72375.8395
